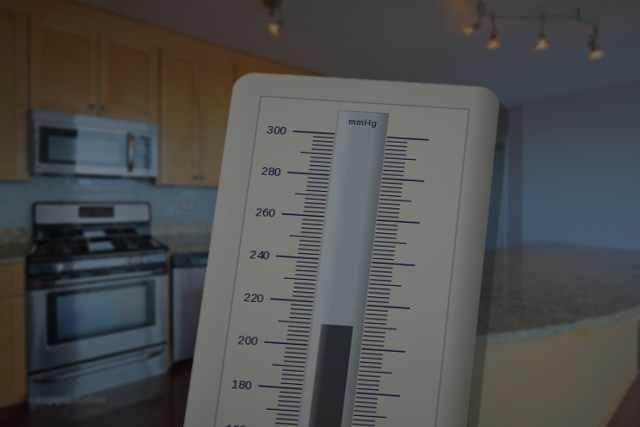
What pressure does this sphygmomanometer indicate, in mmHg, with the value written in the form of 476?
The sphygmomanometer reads 210
